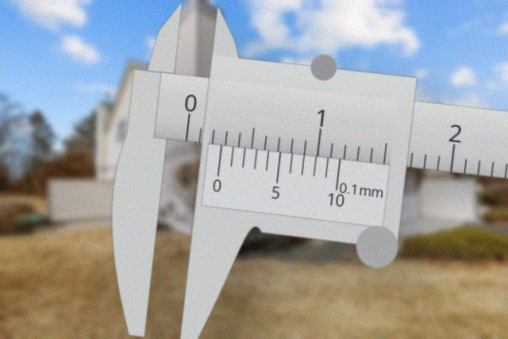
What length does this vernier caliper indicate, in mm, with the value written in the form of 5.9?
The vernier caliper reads 2.7
